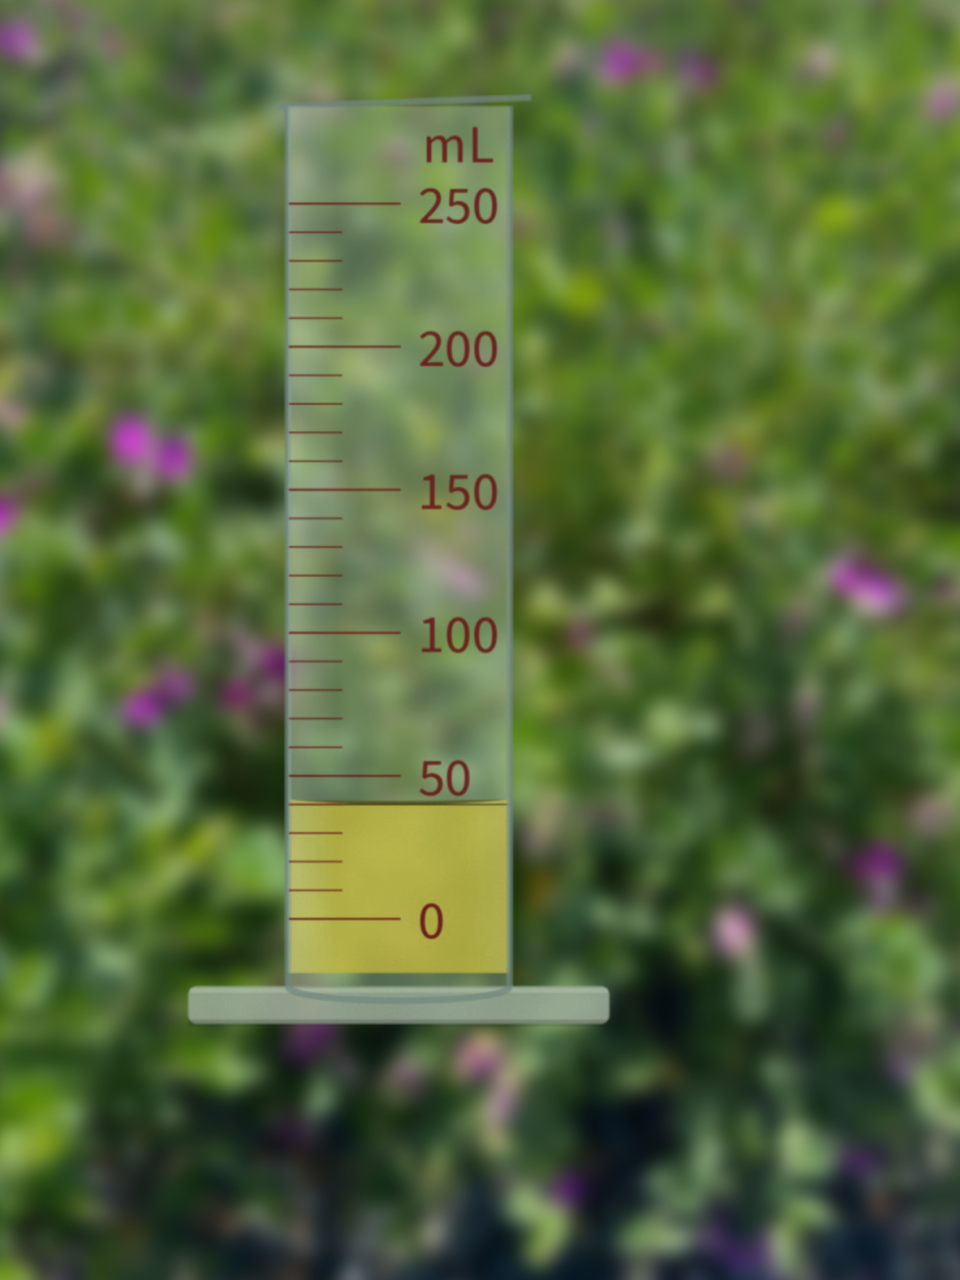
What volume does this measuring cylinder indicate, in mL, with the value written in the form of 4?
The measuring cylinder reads 40
